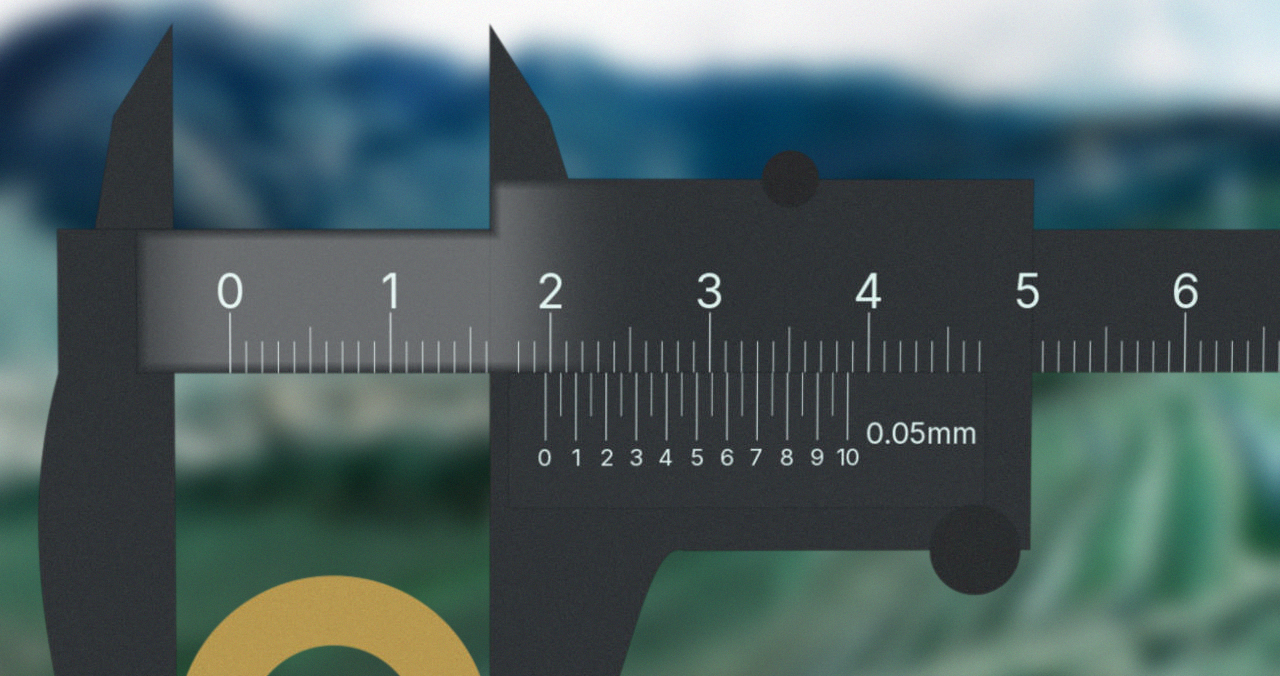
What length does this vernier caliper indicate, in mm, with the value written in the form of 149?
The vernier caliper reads 19.7
